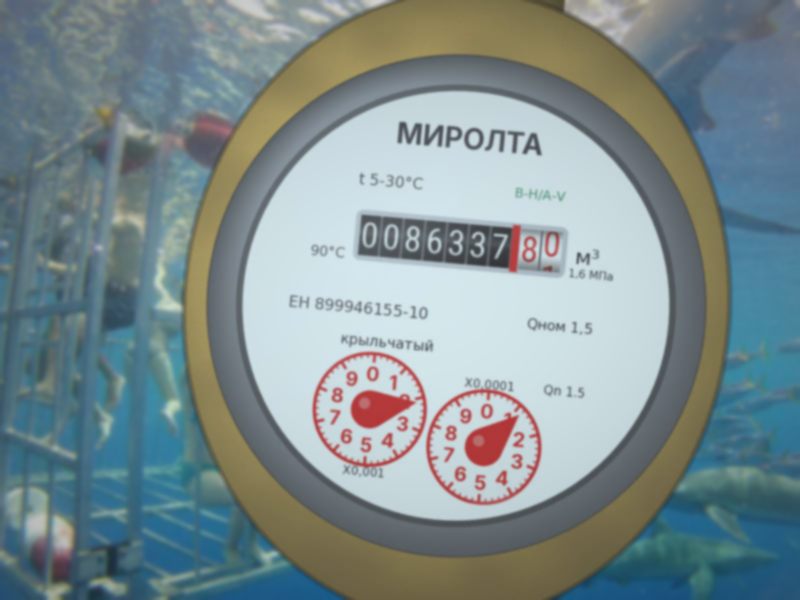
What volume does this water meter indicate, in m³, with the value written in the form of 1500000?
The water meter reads 86337.8021
